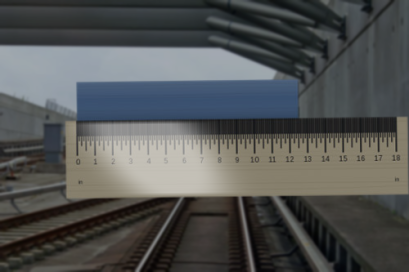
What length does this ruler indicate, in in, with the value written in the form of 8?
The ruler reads 12.5
